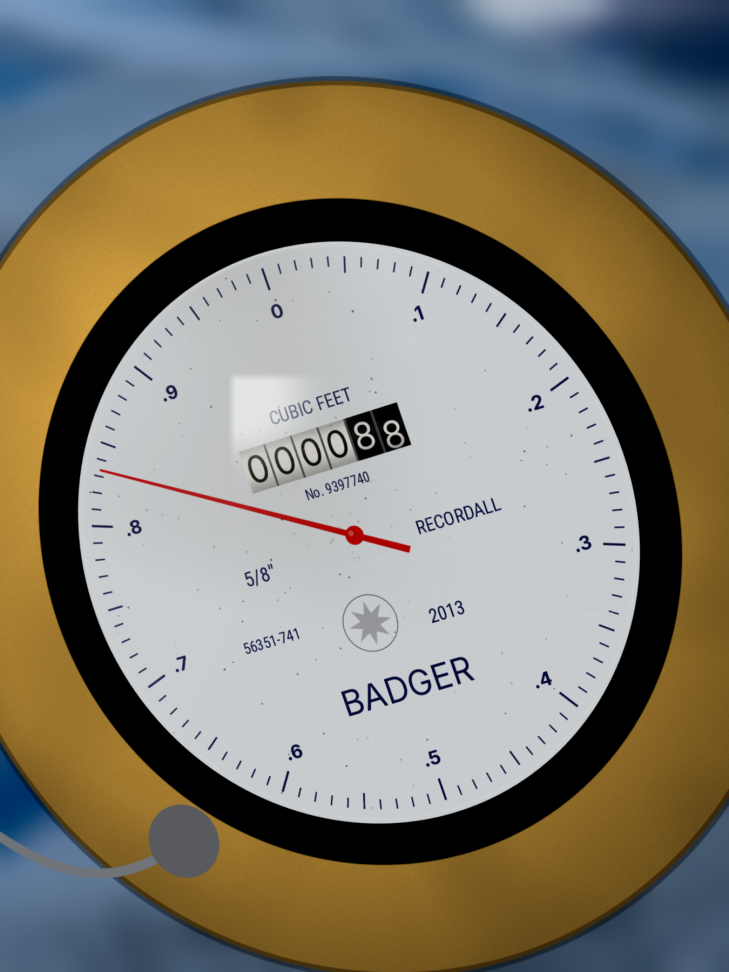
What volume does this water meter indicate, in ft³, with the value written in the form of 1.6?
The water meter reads 87.83
